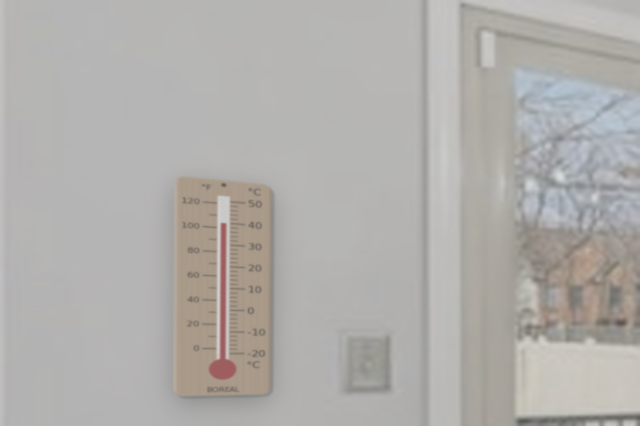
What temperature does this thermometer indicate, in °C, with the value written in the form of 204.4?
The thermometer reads 40
